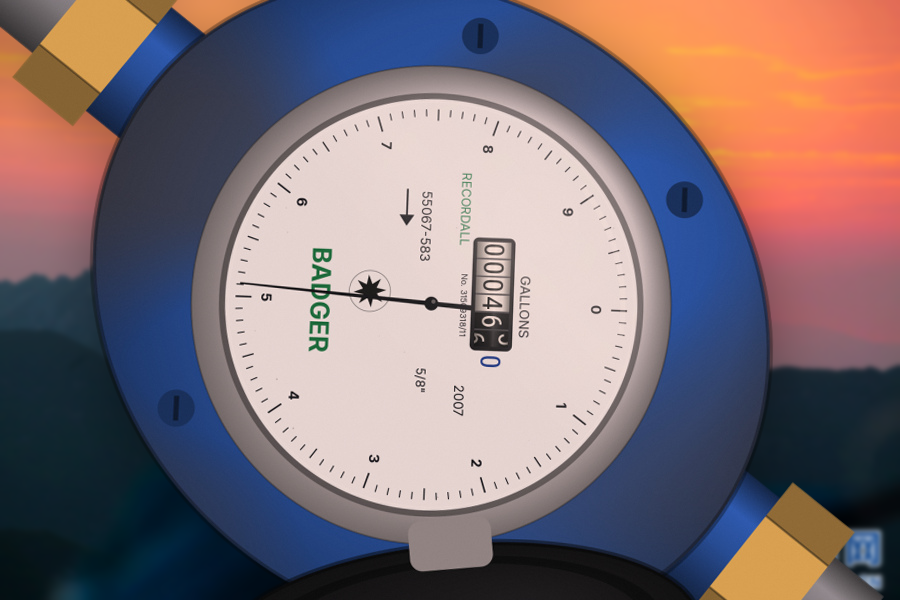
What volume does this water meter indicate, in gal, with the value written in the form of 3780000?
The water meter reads 4655.1
